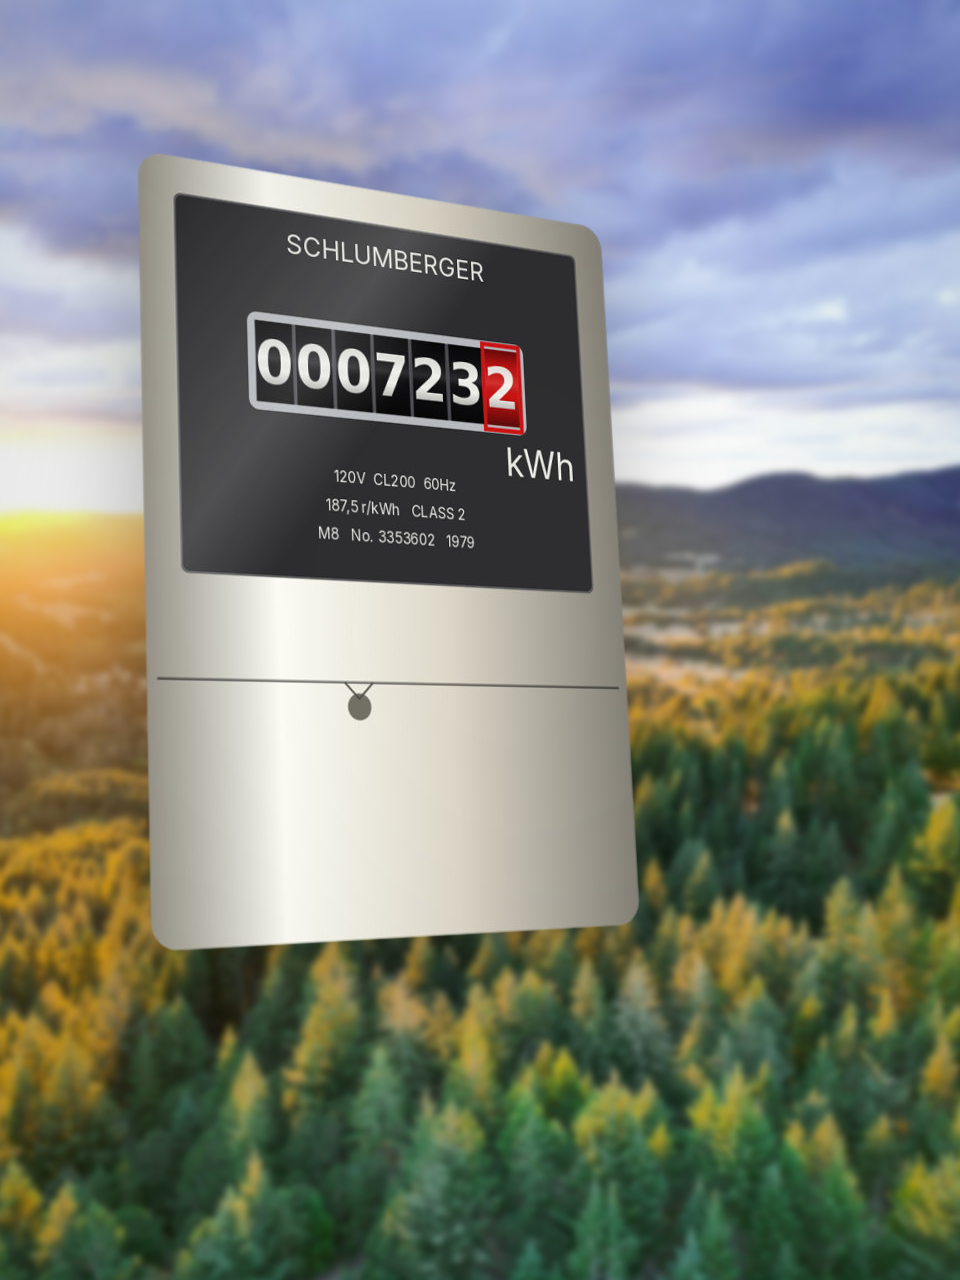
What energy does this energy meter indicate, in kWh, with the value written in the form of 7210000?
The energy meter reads 723.2
